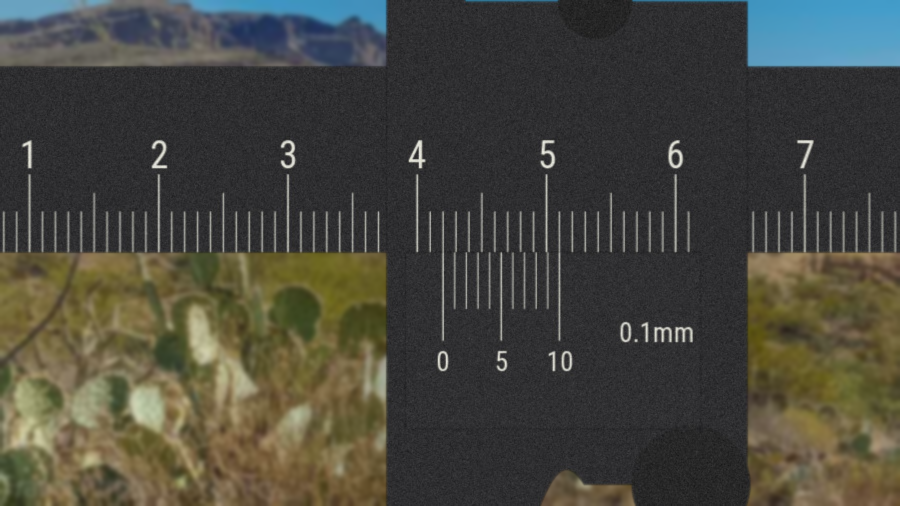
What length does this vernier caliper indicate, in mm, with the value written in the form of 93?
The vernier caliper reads 42.0
